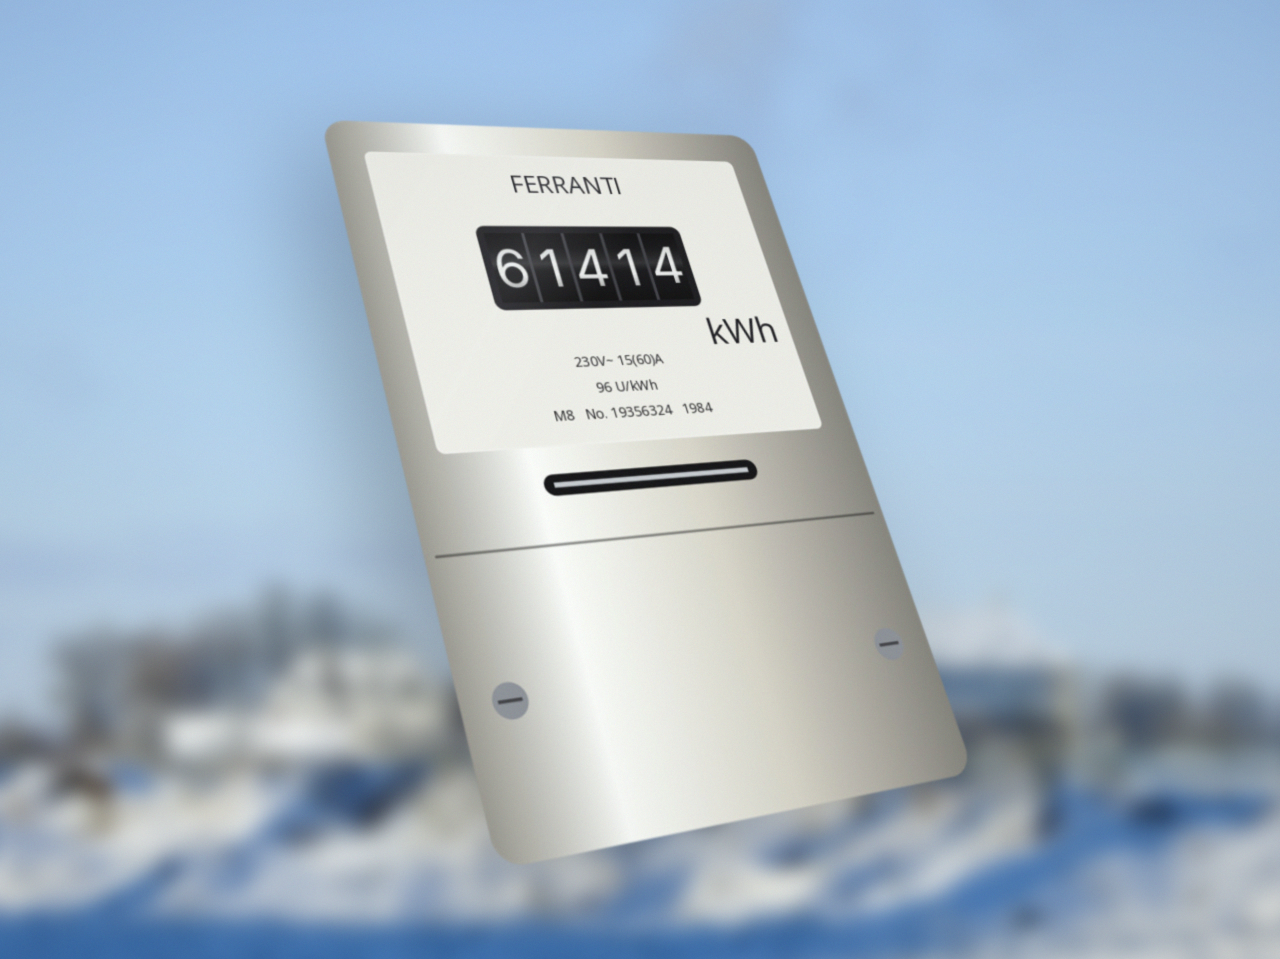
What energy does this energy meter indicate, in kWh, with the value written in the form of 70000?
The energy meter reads 61414
